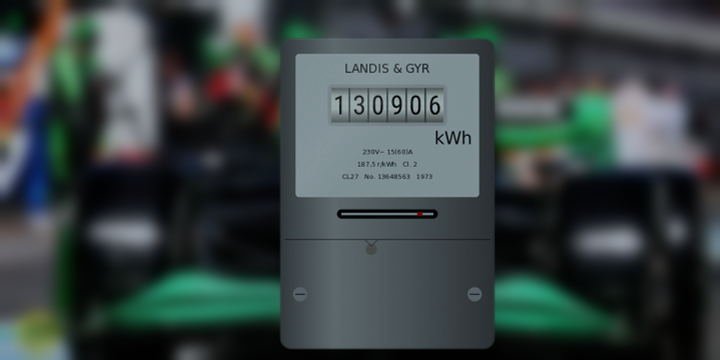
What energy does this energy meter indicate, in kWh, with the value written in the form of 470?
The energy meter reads 130906
